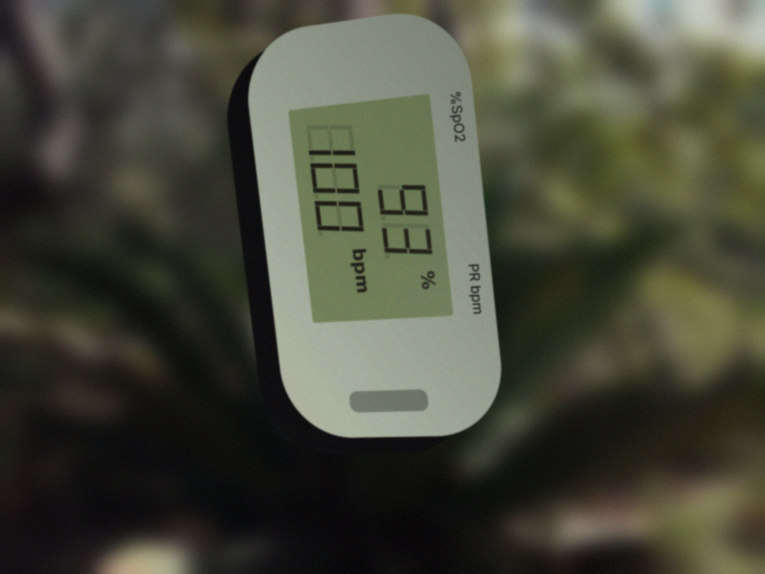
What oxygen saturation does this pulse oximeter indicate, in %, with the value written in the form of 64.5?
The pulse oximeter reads 93
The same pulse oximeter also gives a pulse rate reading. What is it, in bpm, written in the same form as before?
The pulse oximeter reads 100
